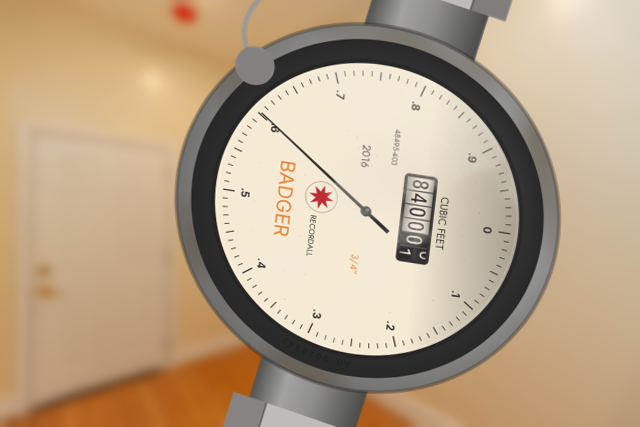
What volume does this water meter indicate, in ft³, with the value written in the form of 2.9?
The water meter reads 840000.60
